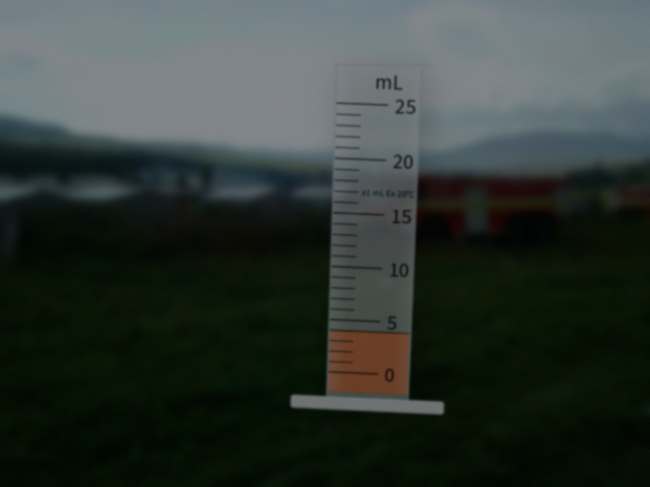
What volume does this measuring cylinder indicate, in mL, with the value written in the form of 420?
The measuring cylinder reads 4
